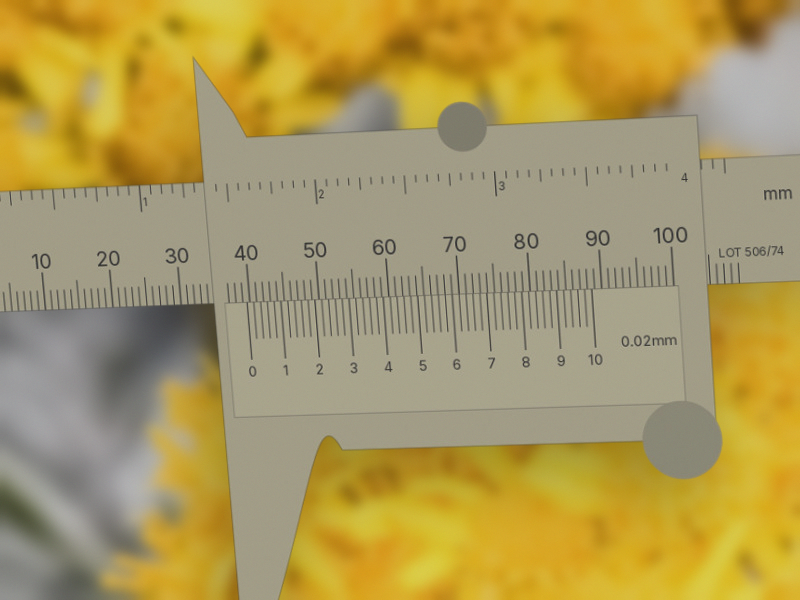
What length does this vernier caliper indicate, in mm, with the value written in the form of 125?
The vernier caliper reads 39.6
